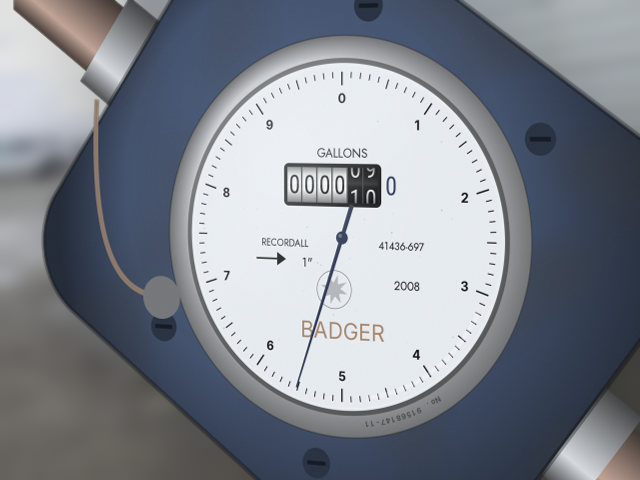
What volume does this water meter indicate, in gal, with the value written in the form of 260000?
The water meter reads 95.5
